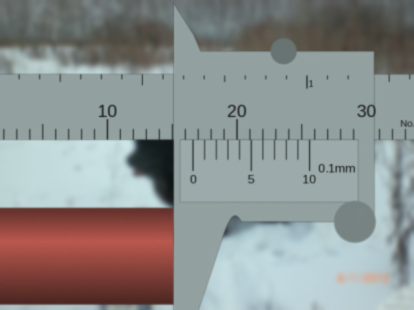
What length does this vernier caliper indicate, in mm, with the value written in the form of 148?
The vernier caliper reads 16.6
